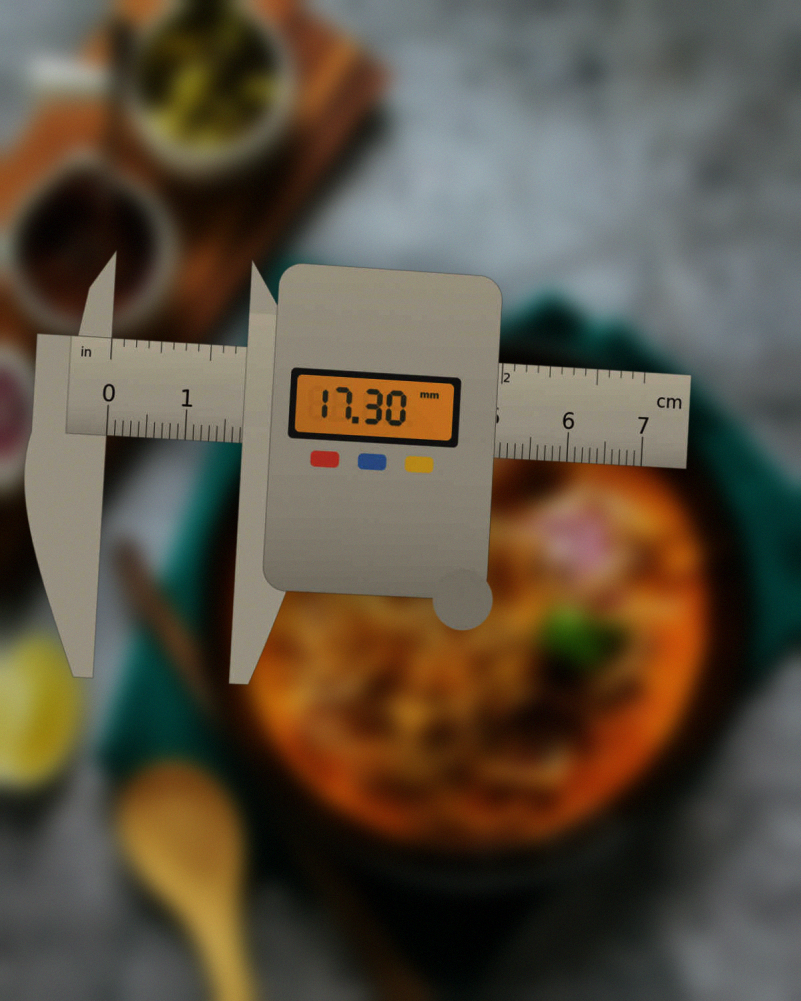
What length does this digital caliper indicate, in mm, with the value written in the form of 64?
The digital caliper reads 17.30
